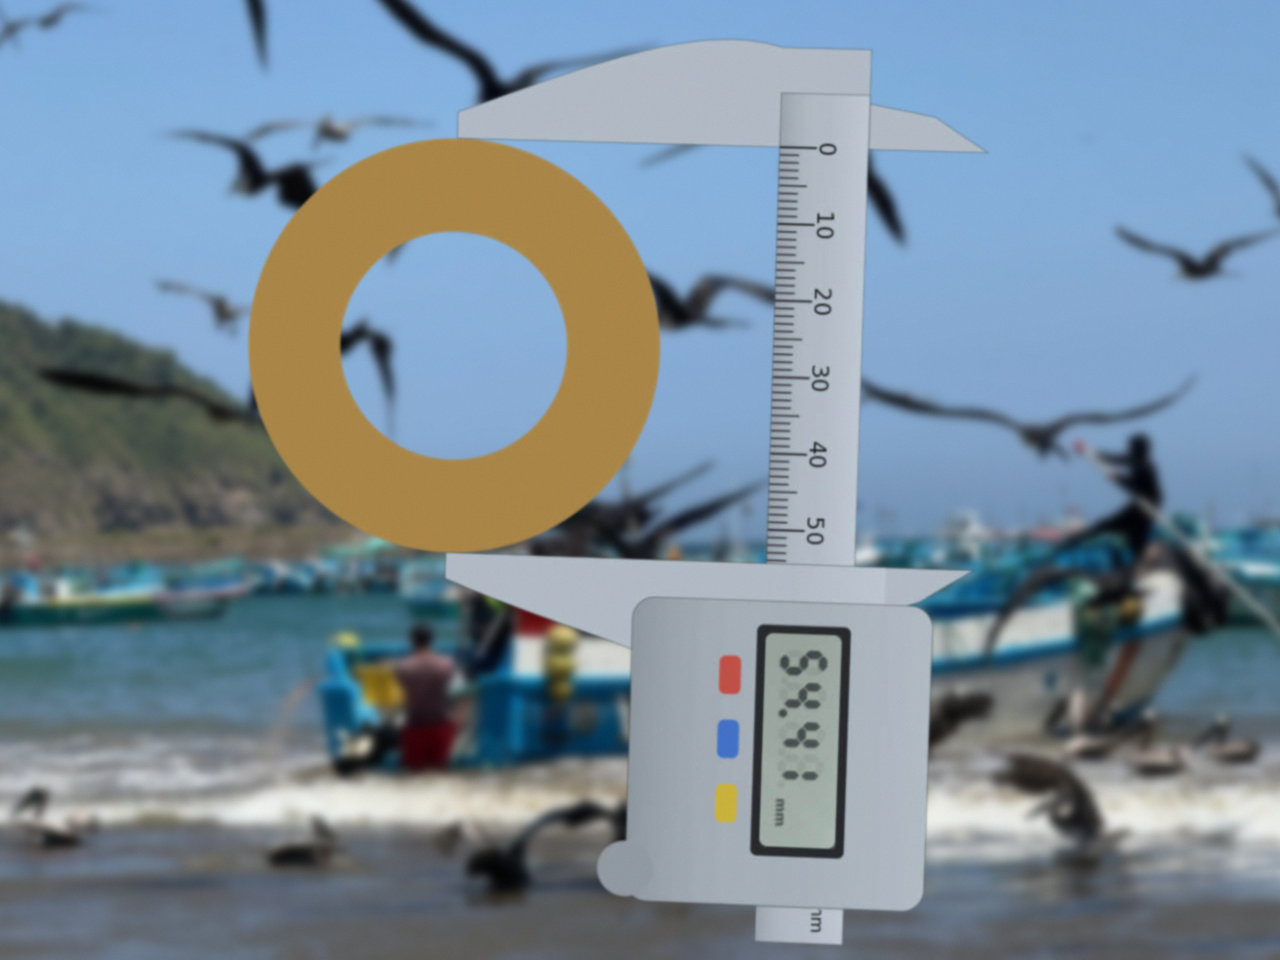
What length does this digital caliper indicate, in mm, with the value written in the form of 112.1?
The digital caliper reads 54.41
